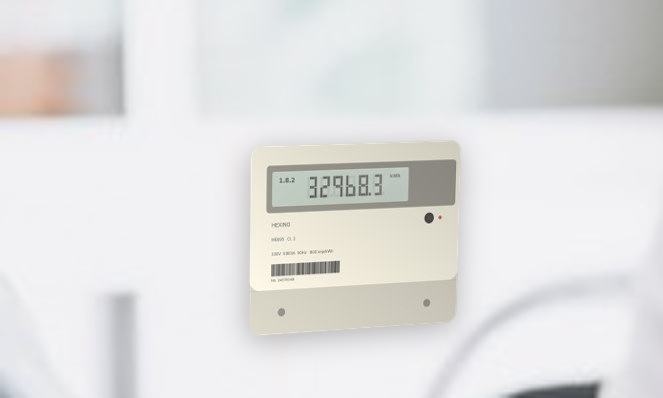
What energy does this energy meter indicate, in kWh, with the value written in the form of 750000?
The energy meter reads 32968.3
